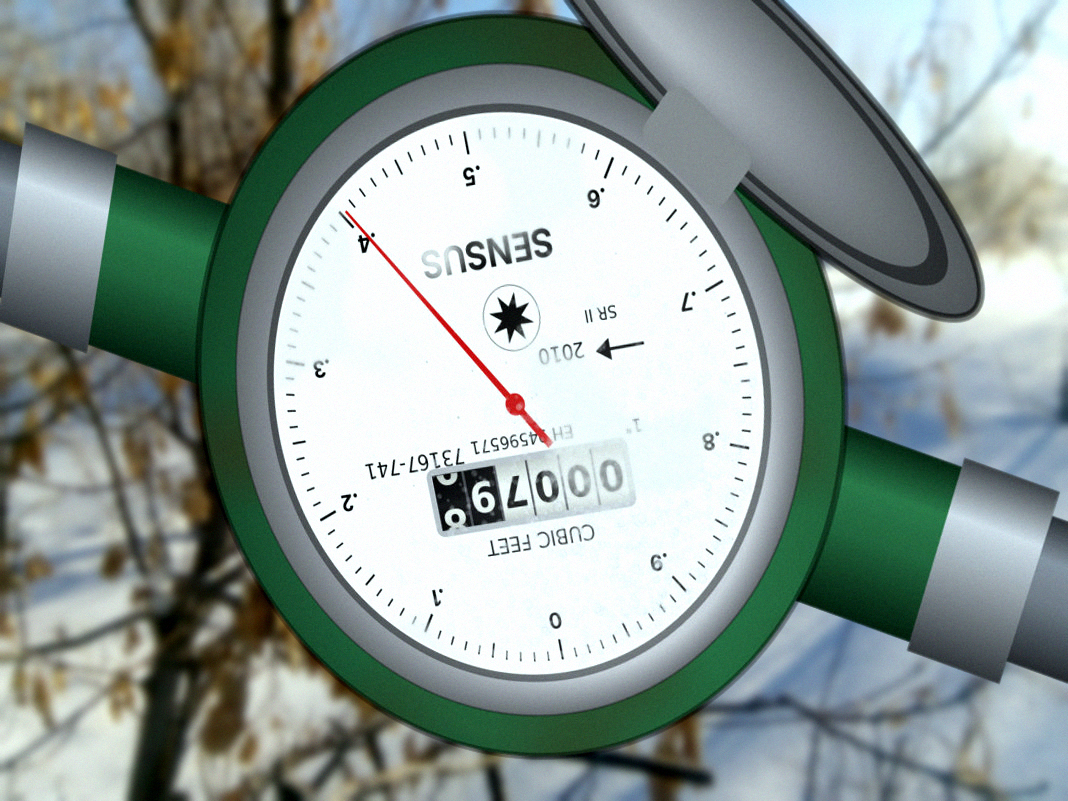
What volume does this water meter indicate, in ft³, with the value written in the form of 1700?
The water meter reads 798.40
